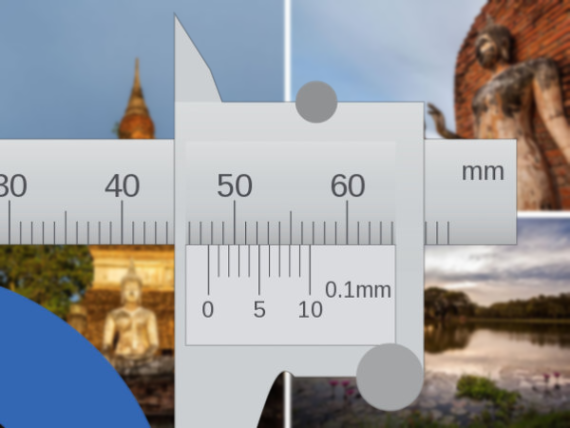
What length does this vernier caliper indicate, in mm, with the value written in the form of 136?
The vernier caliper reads 47.7
